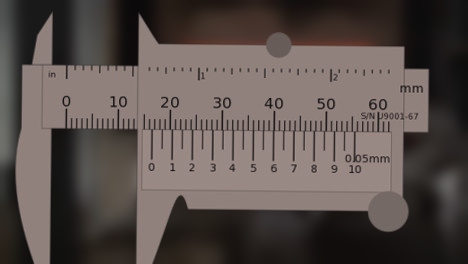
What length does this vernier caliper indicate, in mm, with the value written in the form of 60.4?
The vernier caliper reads 16.5
